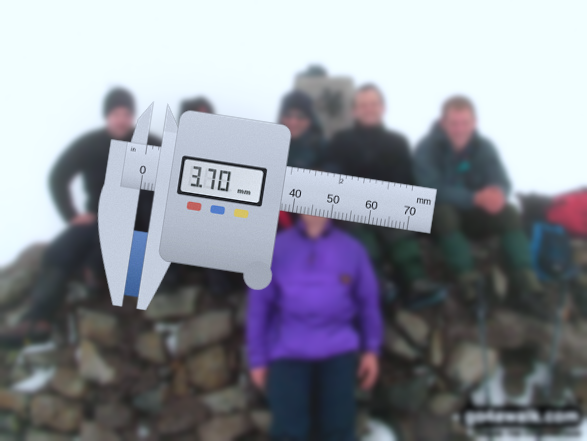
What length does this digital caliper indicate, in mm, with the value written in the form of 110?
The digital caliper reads 3.70
